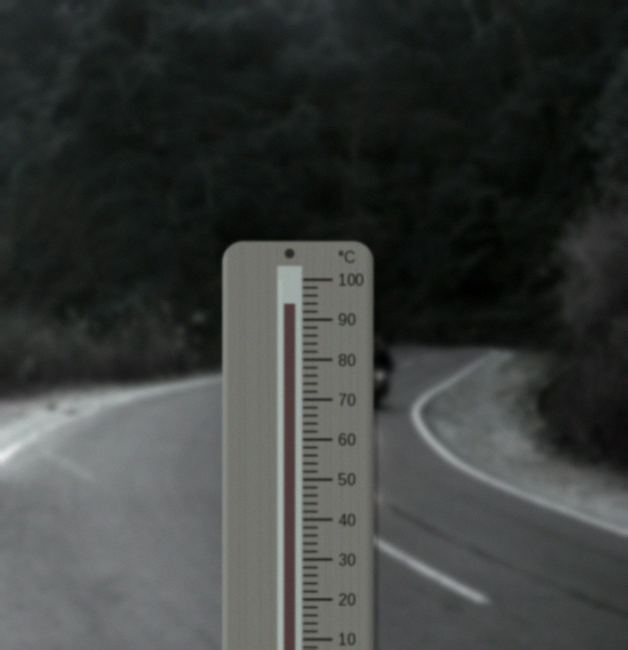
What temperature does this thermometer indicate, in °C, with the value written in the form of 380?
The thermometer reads 94
